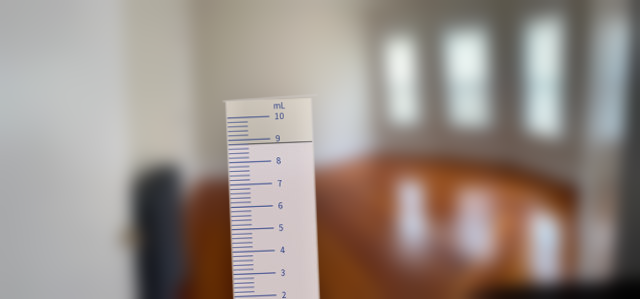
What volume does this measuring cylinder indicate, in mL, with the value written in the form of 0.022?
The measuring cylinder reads 8.8
